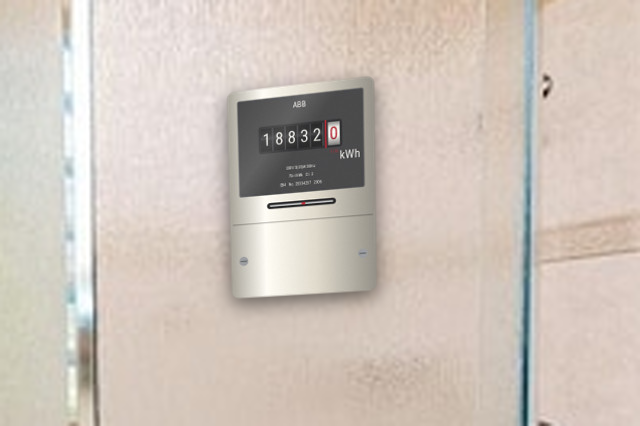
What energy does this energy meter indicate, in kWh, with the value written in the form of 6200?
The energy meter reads 18832.0
